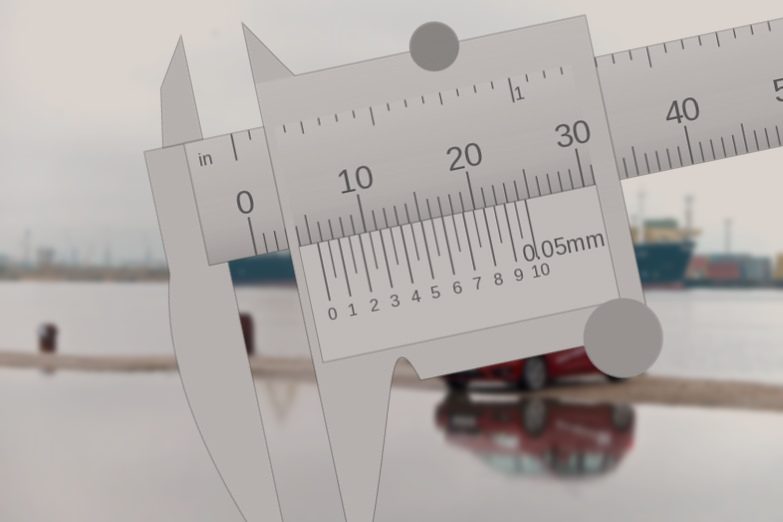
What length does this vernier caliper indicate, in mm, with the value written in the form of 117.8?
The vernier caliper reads 5.6
